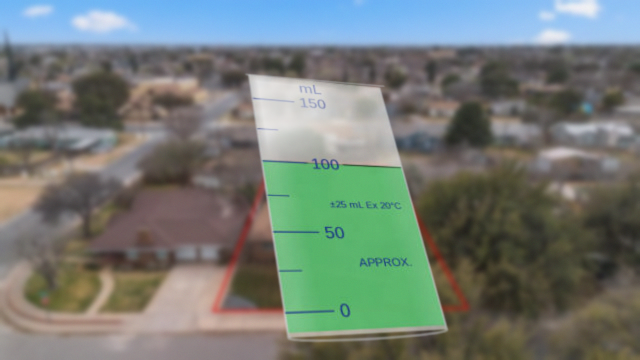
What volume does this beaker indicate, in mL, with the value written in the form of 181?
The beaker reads 100
